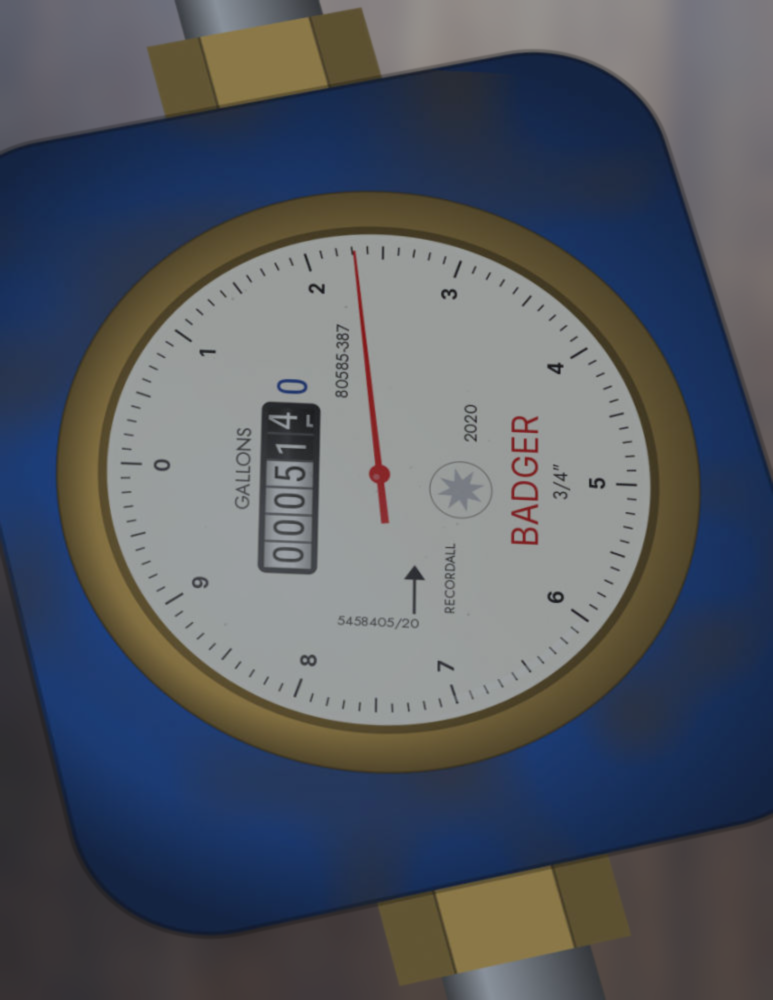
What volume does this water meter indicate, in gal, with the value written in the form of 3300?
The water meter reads 5142.3
